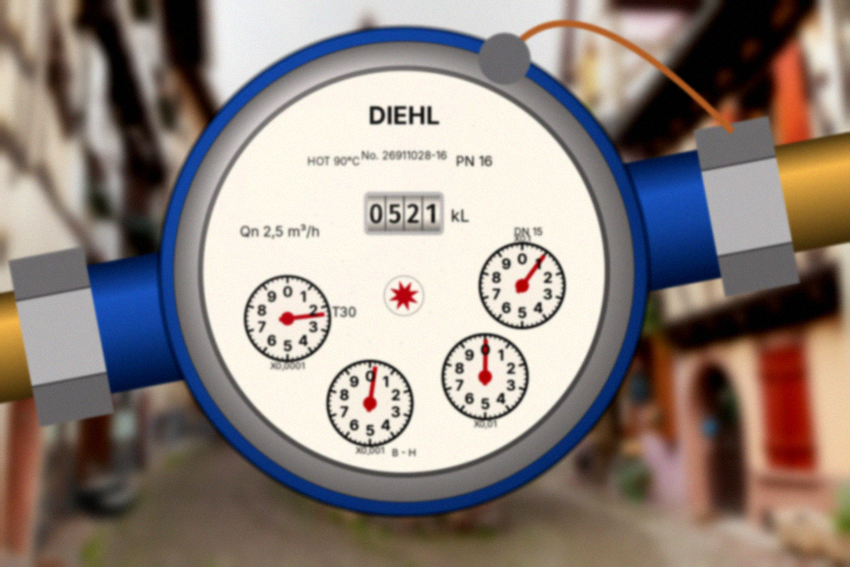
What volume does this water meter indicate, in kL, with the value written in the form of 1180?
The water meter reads 521.1002
